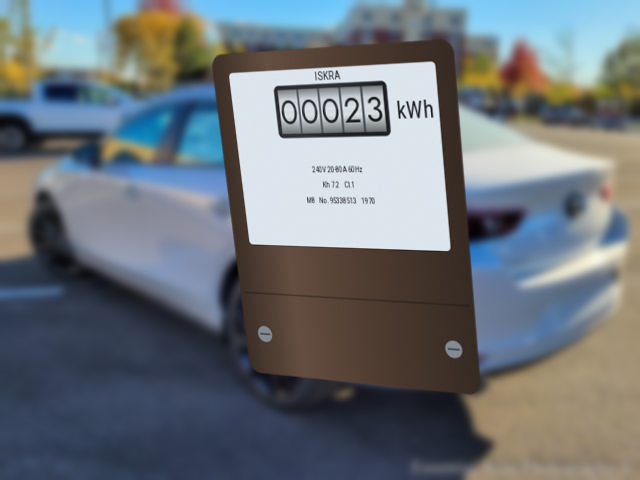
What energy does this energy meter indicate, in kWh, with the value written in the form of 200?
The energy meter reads 23
